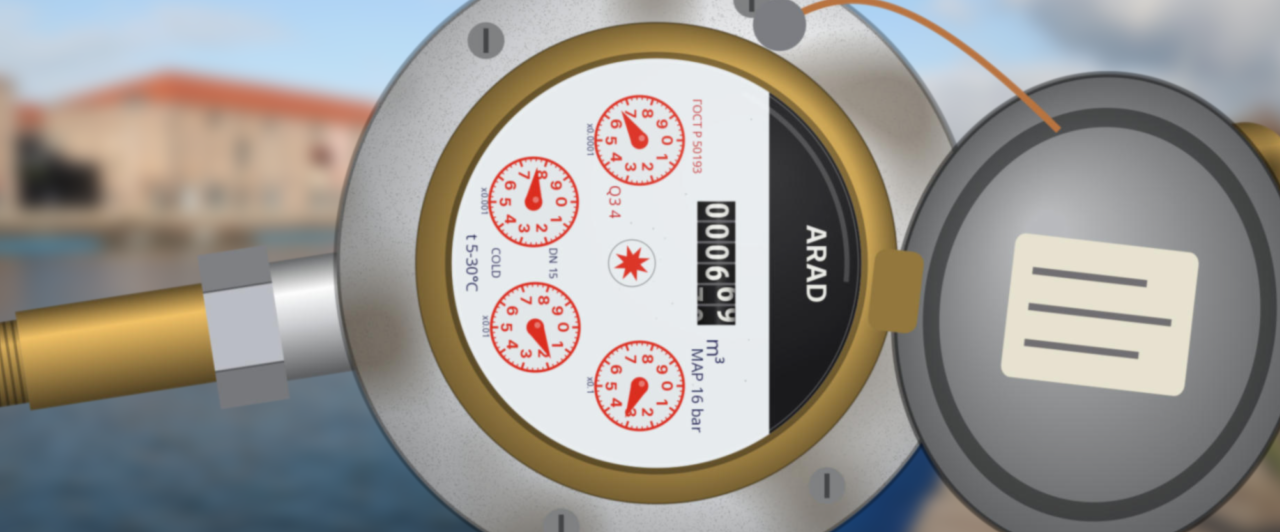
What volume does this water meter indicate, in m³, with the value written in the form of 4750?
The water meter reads 669.3176
